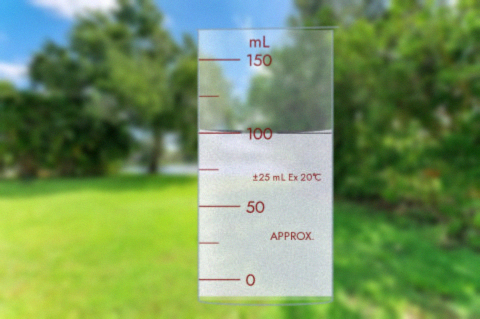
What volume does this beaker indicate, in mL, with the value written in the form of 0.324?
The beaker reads 100
